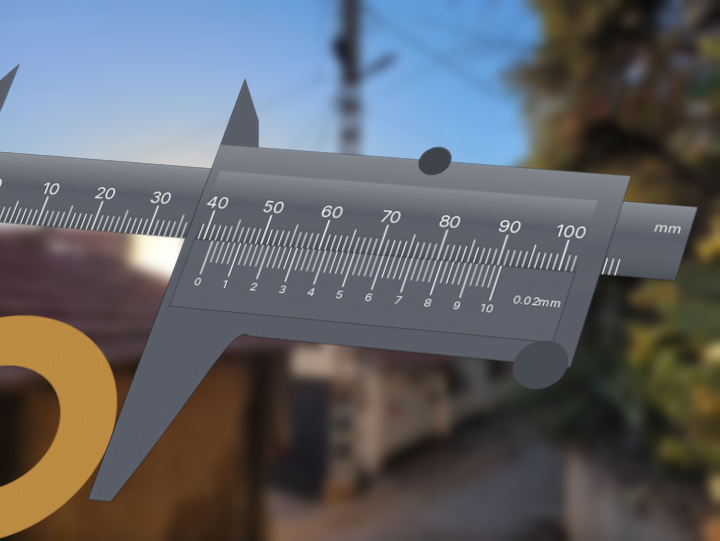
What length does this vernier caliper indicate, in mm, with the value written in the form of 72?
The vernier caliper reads 41.6
